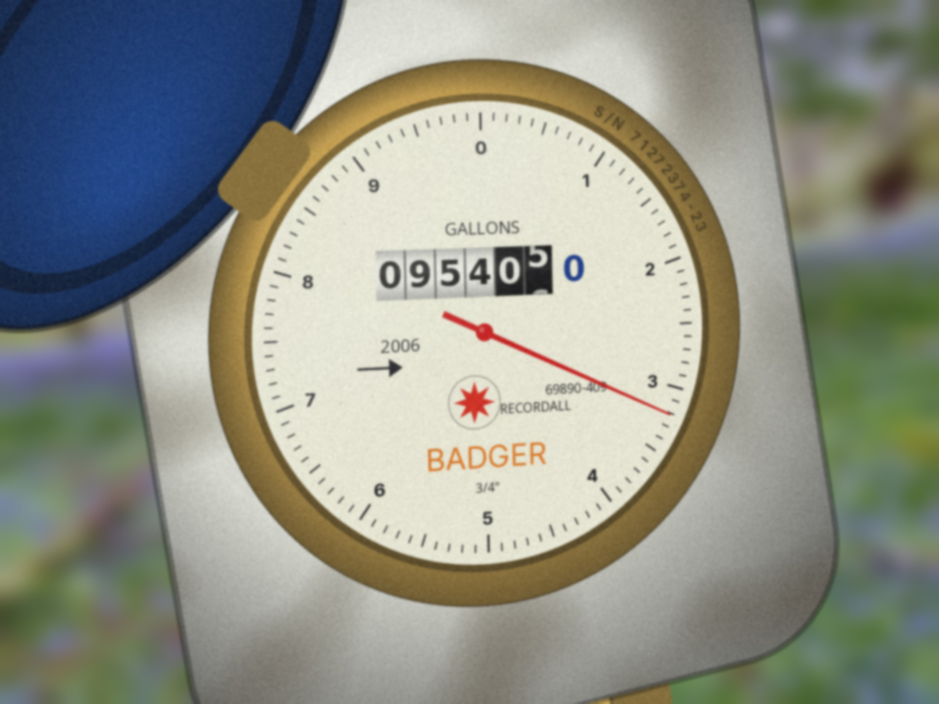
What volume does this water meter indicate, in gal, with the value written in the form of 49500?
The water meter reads 954053.2
